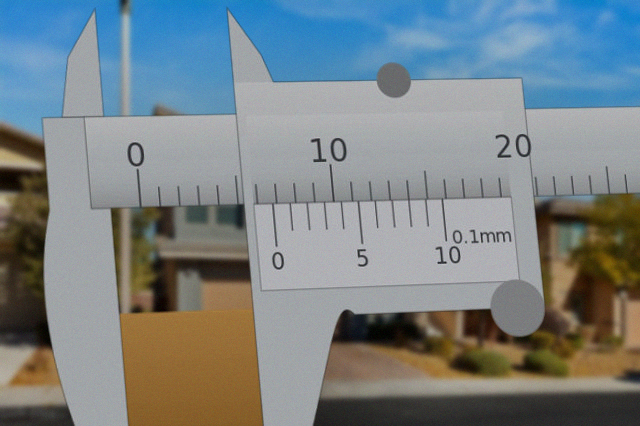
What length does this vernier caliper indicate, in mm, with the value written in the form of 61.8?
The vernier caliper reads 6.8
